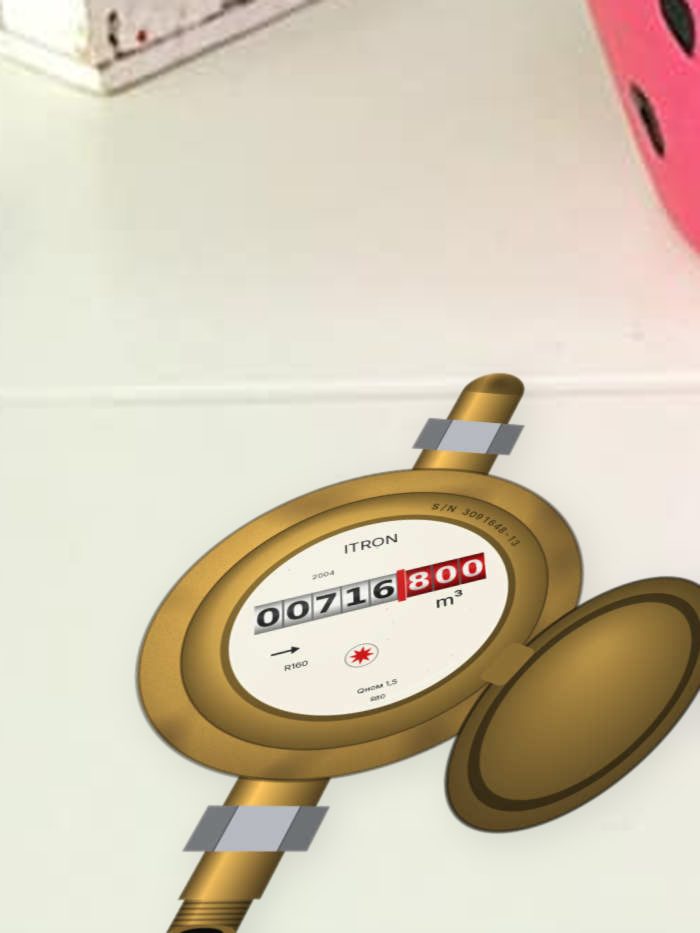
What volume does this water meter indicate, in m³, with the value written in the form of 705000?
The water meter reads 716.800
